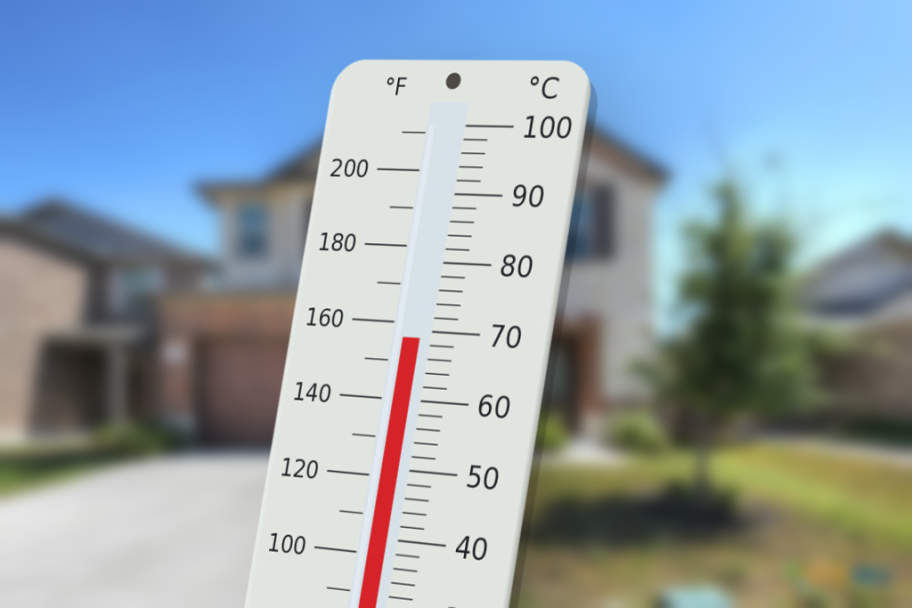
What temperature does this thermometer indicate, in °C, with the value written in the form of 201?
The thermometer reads 69
